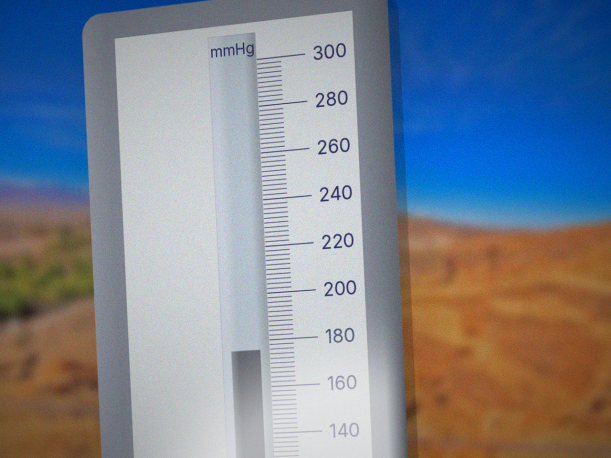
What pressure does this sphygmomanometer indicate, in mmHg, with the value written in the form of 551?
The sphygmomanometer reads 176
